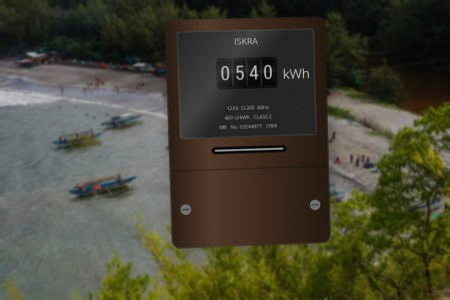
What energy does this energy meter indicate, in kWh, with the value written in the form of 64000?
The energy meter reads 540
